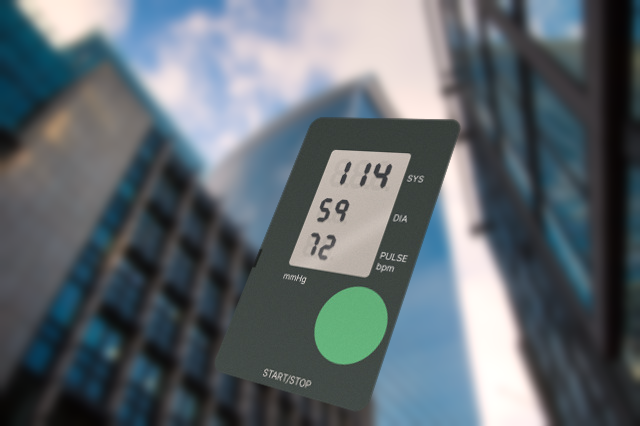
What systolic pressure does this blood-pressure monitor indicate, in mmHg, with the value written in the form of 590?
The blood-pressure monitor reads 114
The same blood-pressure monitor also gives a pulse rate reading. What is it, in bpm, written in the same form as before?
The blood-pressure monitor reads 72
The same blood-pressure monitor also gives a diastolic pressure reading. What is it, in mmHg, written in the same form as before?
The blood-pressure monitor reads 59
